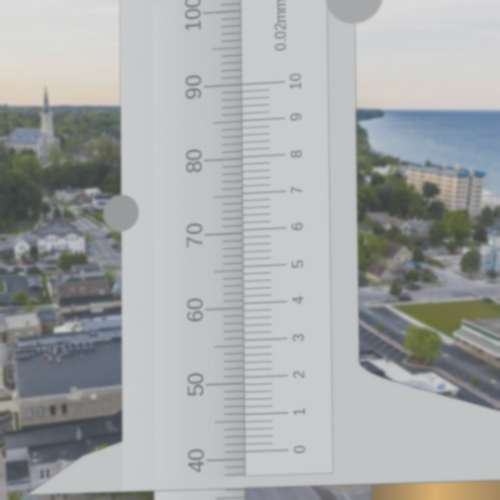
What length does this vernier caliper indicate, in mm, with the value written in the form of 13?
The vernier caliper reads 41.0
